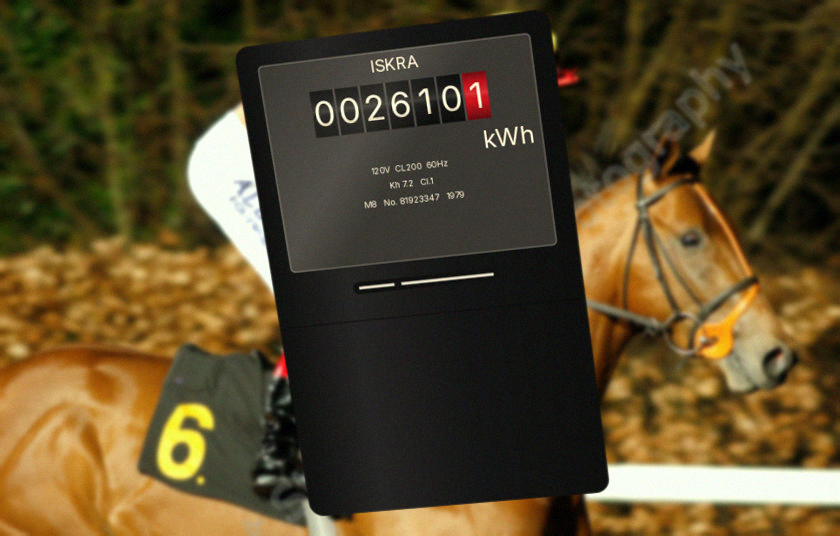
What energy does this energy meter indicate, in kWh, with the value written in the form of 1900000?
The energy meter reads 2610.1
